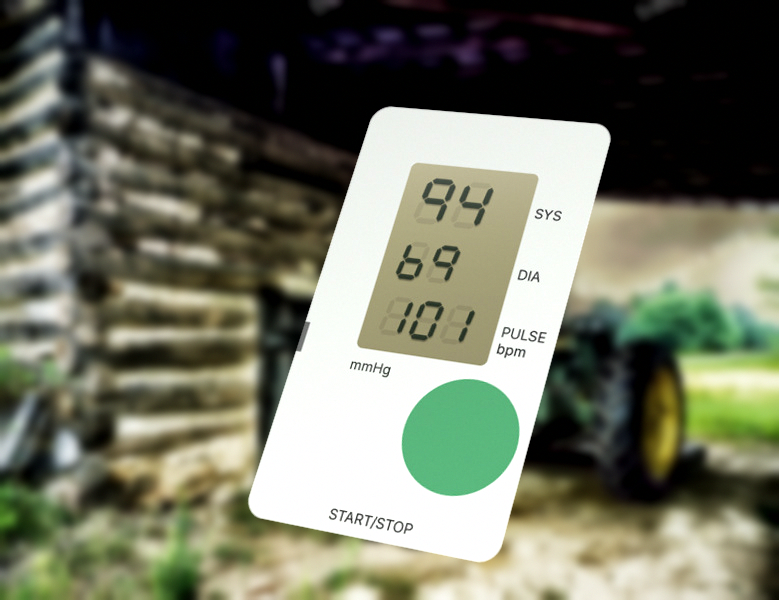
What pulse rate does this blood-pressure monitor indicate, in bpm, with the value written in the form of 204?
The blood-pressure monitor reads 101
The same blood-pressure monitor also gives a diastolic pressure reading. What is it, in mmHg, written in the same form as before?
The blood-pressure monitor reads 69
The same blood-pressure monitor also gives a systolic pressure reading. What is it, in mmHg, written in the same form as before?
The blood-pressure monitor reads 94
